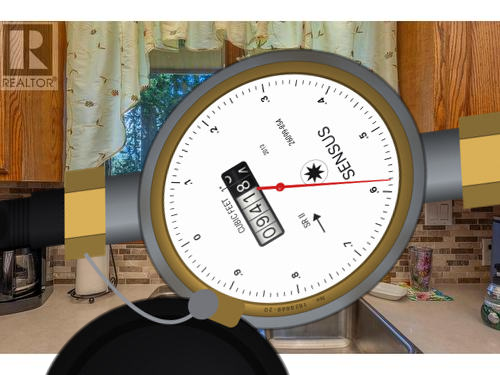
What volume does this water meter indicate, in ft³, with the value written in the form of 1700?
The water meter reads 94183.58
